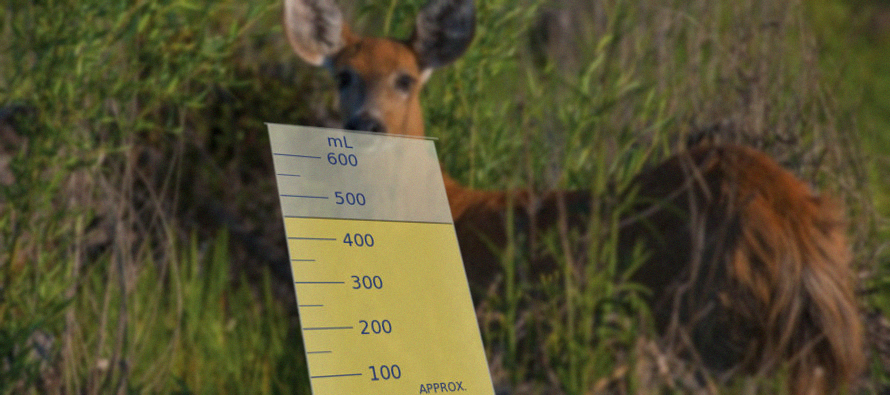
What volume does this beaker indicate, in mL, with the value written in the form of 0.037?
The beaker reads 450
